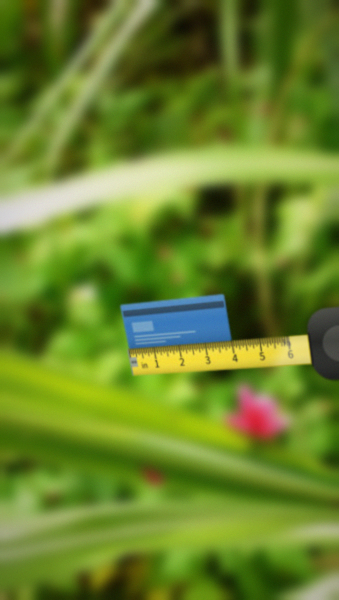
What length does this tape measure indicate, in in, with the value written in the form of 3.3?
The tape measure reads 4
